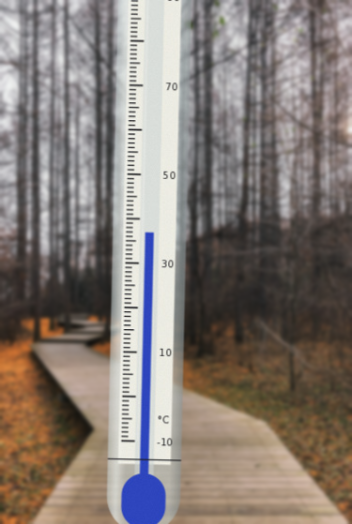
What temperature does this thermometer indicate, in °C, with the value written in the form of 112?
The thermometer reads 37
